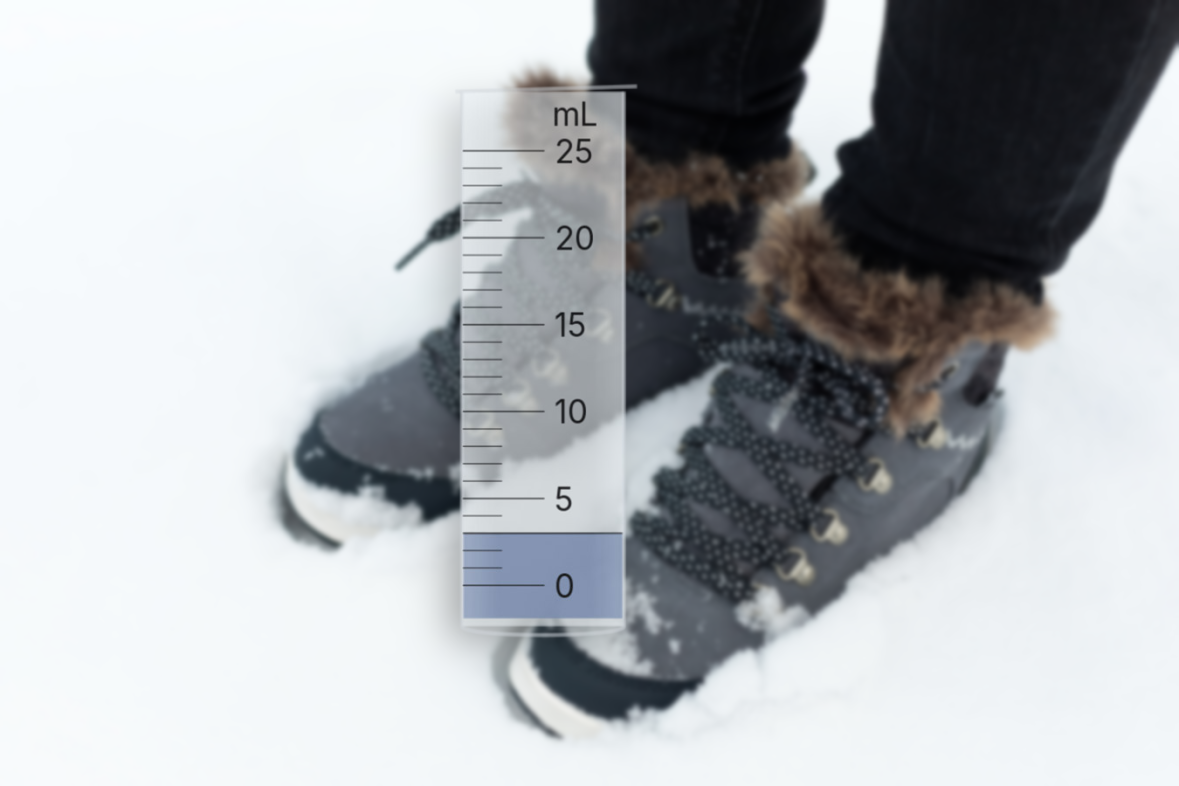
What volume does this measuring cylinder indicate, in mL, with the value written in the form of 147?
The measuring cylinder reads 3
